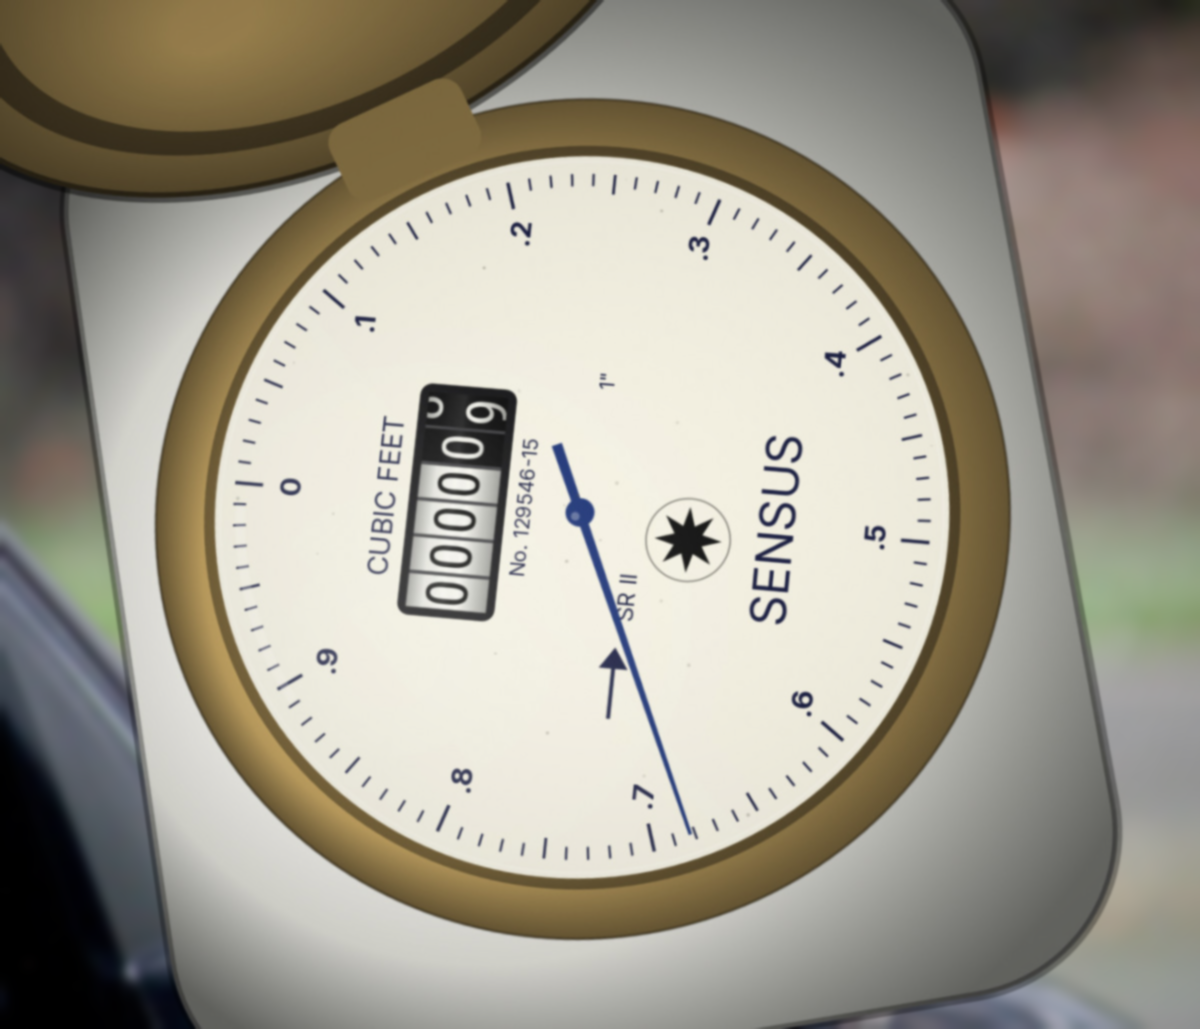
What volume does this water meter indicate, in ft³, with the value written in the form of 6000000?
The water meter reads 8.68
